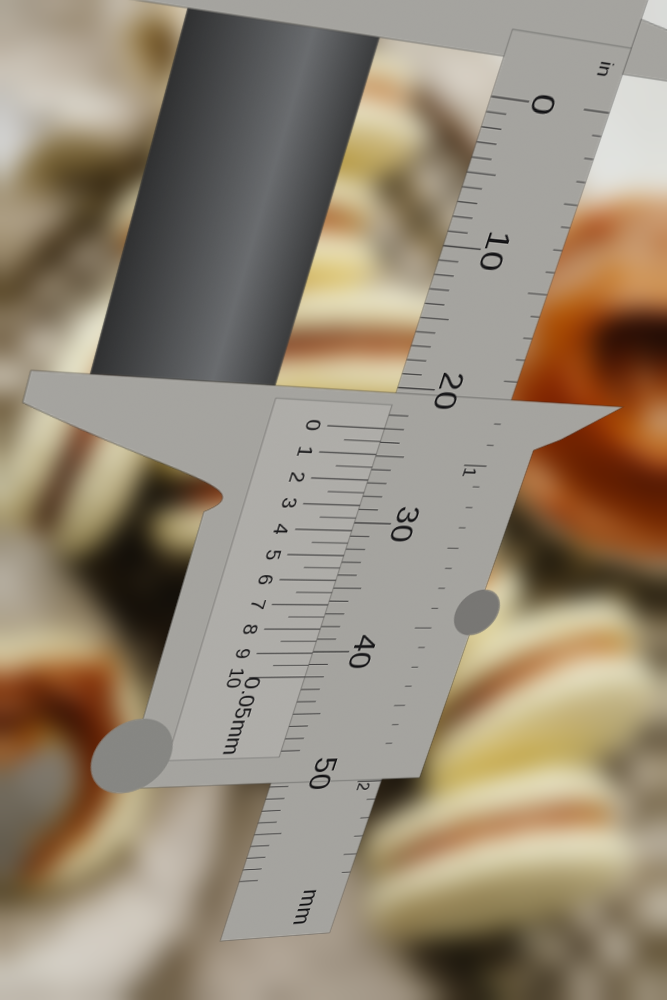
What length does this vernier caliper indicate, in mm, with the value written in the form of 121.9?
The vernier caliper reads 23.0
